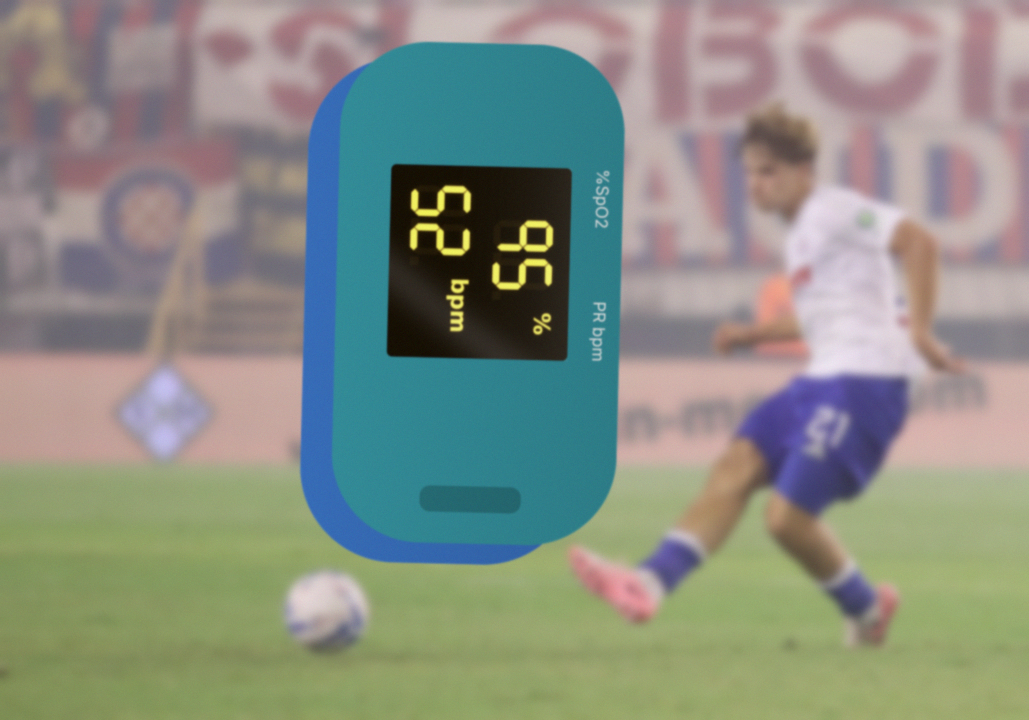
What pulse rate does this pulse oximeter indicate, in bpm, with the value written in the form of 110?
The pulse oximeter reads 52
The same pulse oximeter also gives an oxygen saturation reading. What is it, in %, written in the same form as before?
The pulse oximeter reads 95
